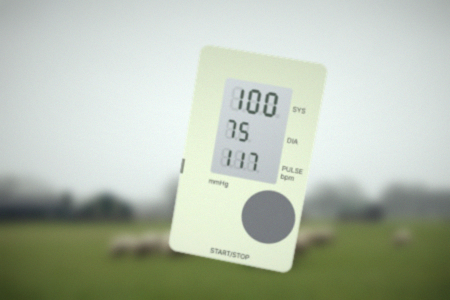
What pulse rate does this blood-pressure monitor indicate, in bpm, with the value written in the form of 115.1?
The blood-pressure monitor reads 117
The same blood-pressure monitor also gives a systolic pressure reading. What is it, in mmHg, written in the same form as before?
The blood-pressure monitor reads 100
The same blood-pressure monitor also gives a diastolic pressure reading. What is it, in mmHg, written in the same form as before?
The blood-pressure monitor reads 75
